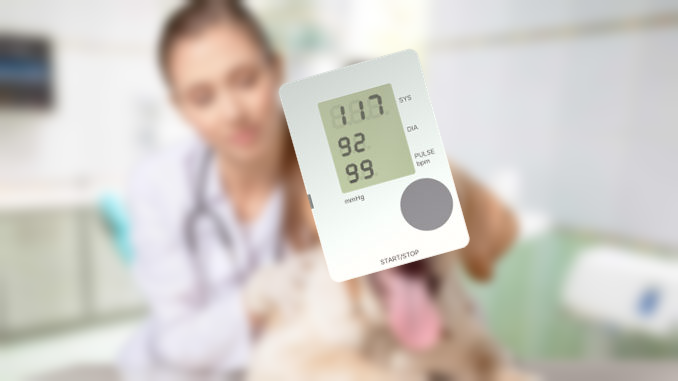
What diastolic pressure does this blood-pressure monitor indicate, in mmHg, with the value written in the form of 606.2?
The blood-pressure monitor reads 92
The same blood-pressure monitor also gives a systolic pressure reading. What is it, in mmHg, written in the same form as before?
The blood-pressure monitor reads 117
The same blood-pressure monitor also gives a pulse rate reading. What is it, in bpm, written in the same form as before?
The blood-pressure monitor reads 99
